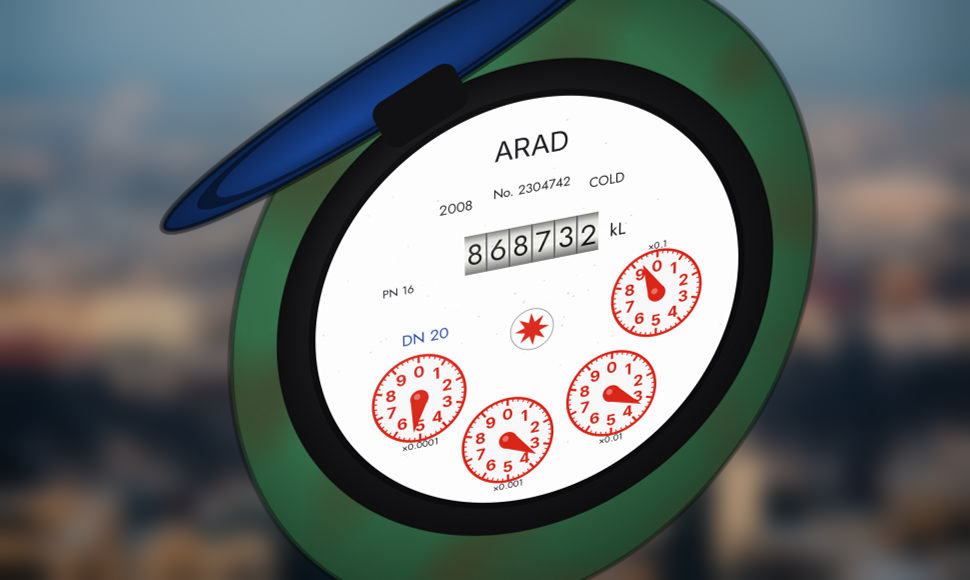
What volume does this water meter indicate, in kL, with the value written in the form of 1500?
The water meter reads 868731.9335
